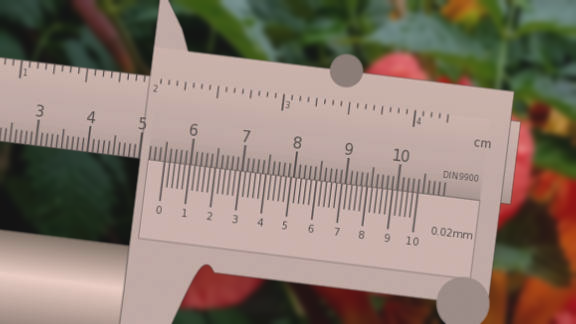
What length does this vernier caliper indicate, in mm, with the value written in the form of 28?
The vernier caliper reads 55.0
